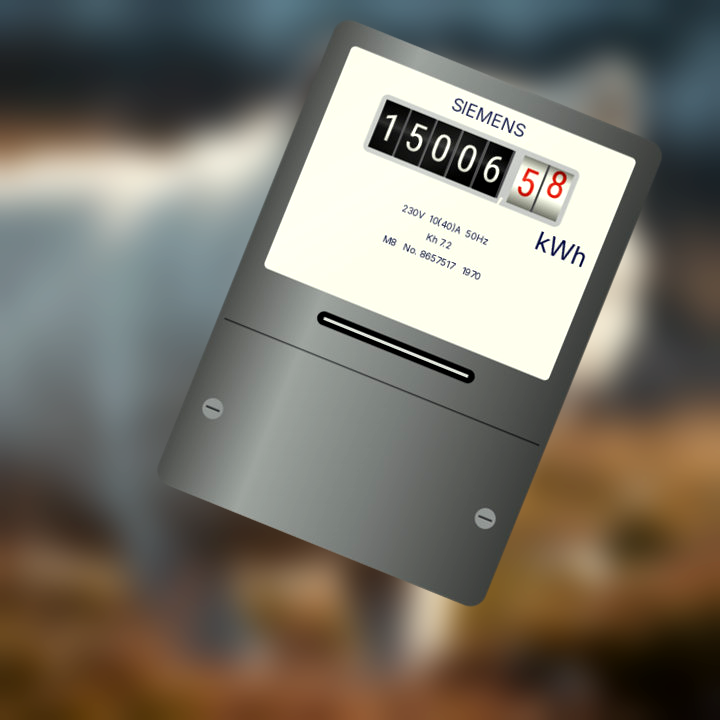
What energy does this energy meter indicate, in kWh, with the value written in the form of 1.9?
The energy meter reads 15006.58
